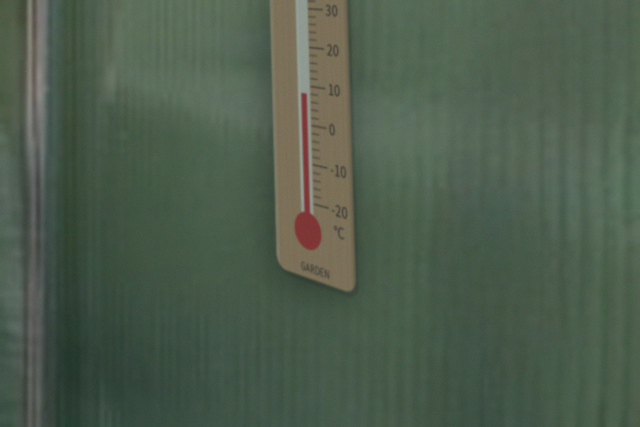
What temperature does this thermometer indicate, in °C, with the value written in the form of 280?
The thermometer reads 8
